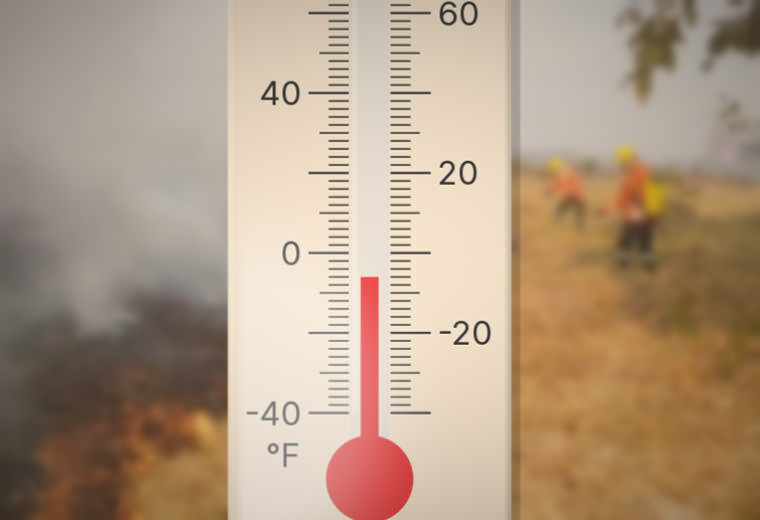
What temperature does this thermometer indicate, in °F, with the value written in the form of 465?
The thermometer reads -6
